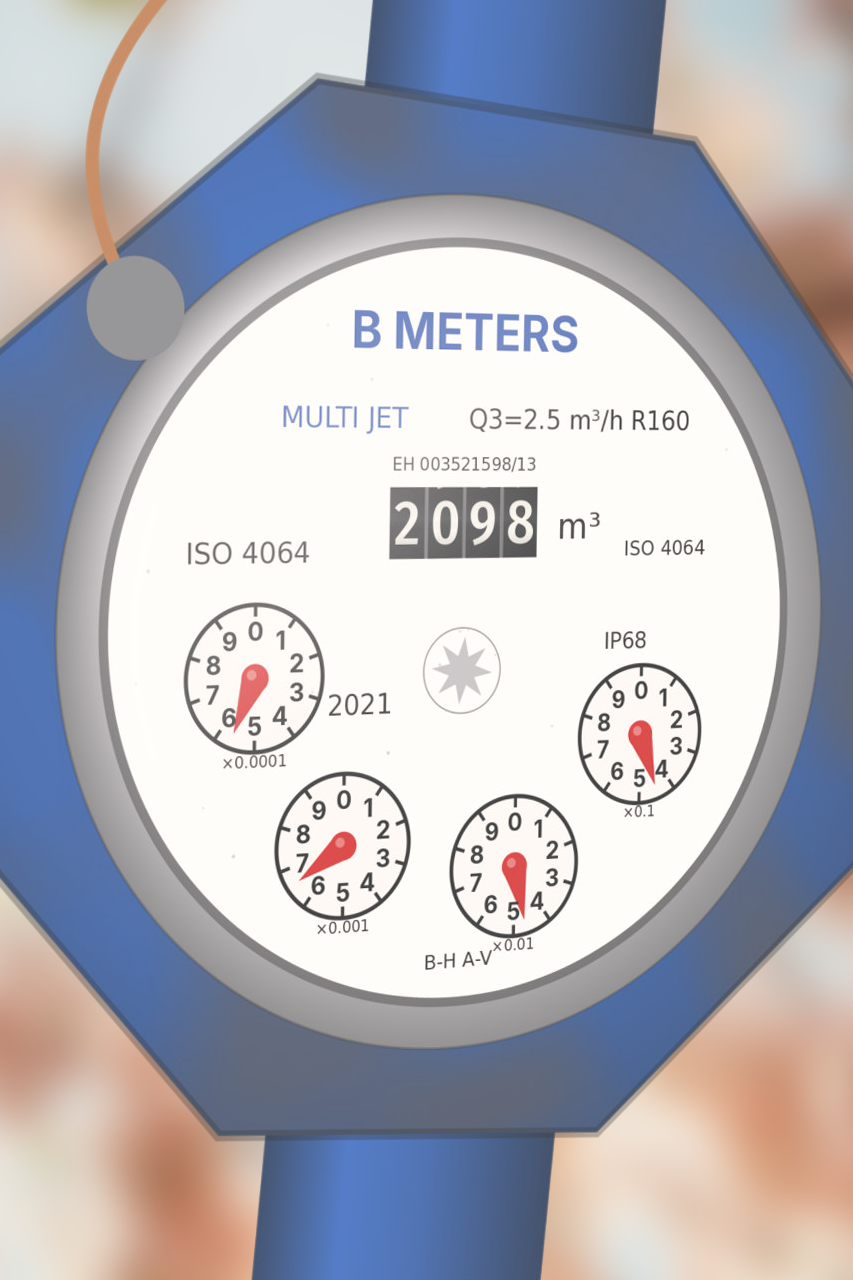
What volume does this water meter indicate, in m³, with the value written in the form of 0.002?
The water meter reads 2098.4465
